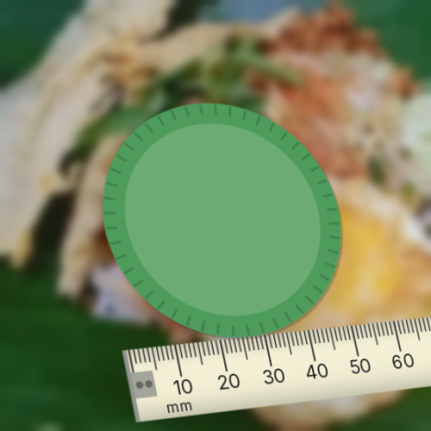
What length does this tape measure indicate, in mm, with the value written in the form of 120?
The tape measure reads 53
